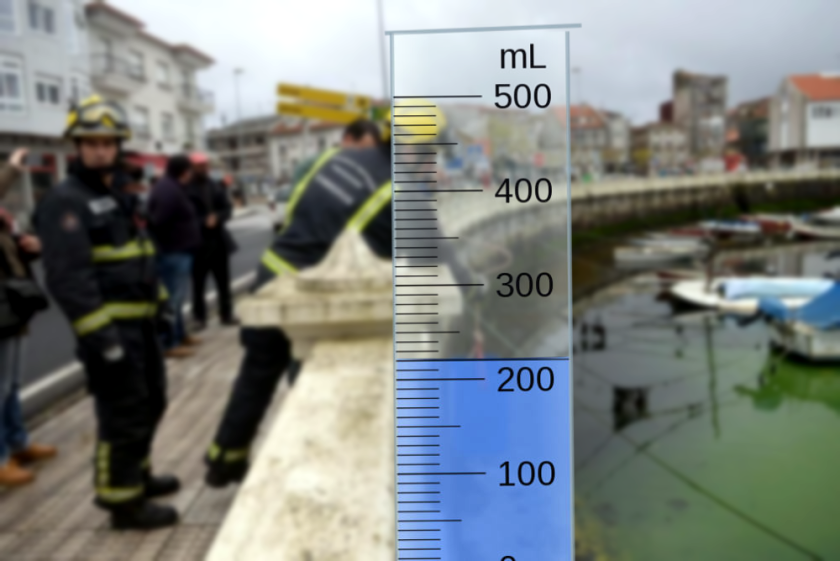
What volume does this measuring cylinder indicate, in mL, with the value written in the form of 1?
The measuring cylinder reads 220
